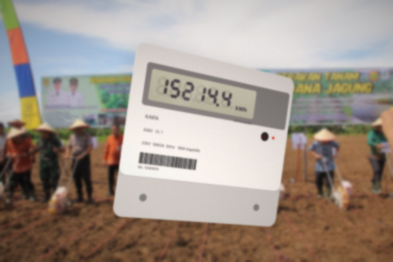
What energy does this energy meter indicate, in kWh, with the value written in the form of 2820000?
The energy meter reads 15214.4
